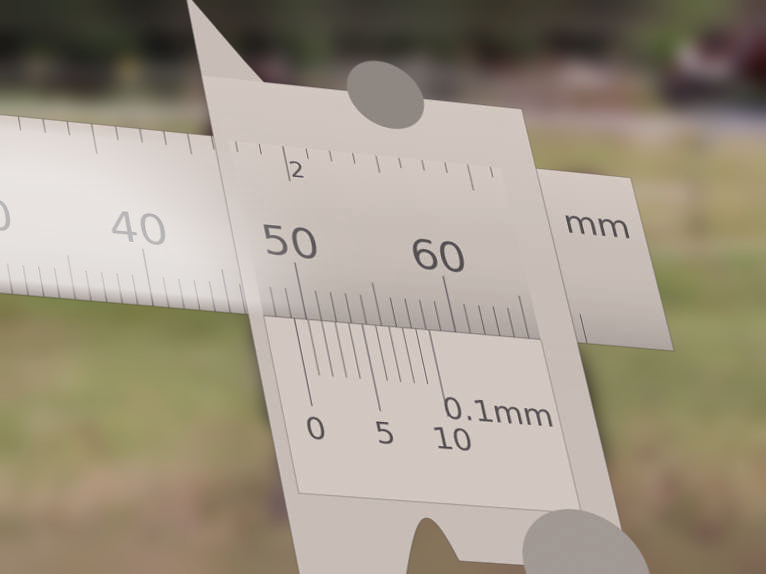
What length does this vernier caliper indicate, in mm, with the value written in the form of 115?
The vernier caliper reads 49.2
